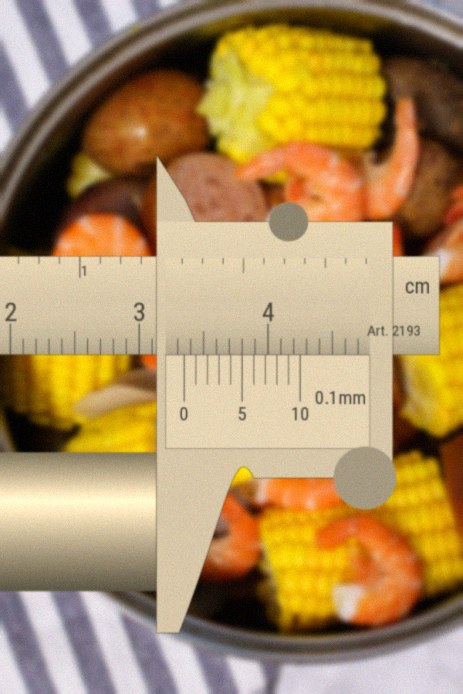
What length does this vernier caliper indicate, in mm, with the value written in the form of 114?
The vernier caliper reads 33.5
